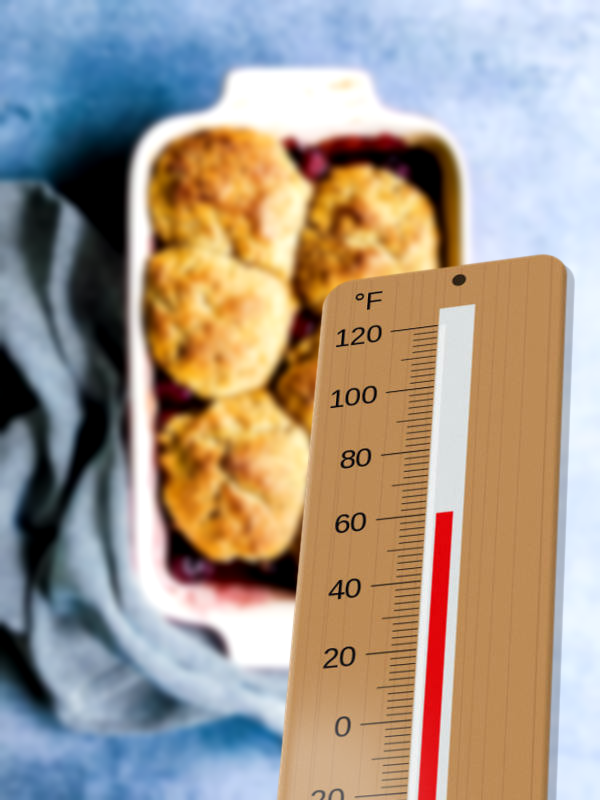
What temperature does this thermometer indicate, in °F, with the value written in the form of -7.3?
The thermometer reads 60
